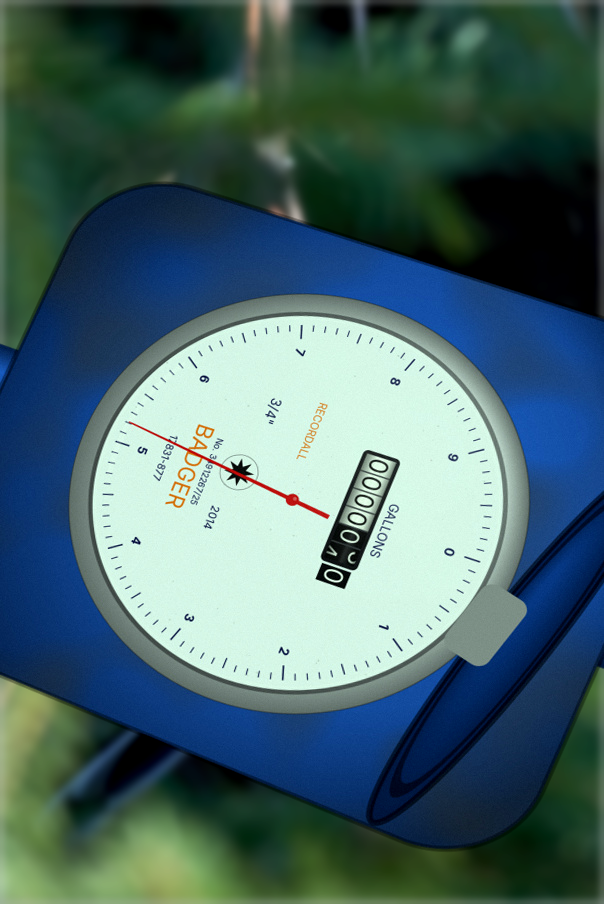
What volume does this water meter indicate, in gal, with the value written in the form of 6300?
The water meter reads 35.2
